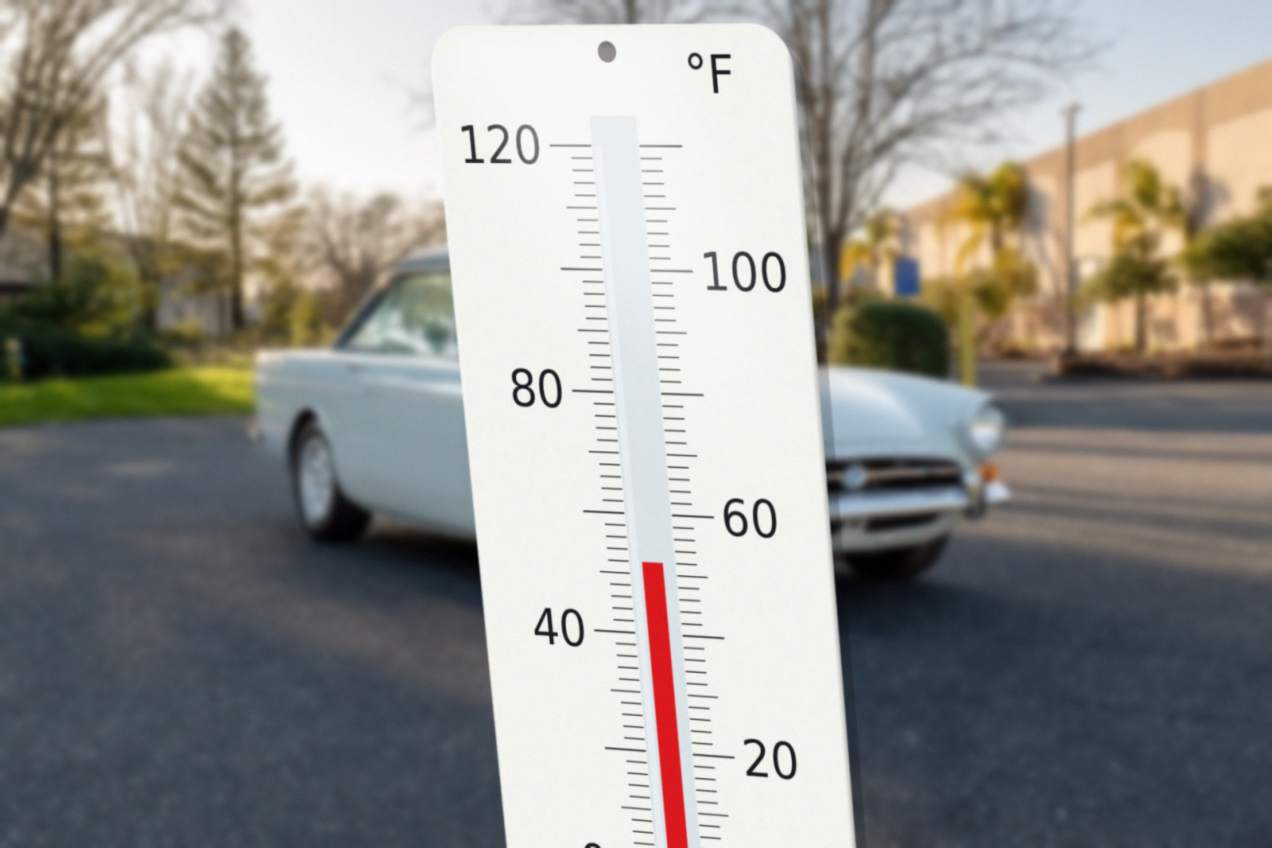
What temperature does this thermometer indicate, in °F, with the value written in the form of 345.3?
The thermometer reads 52
